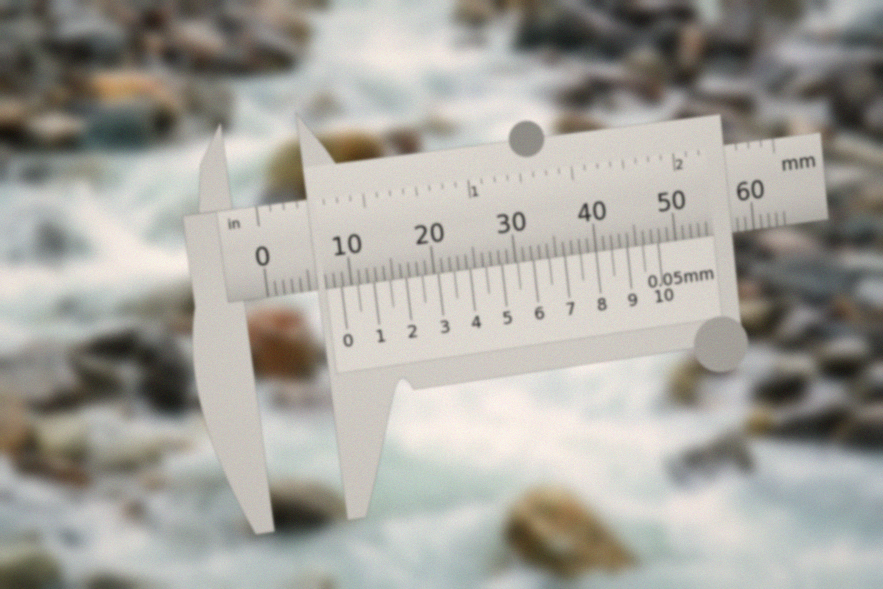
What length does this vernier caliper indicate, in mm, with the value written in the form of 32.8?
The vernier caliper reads 8.8
